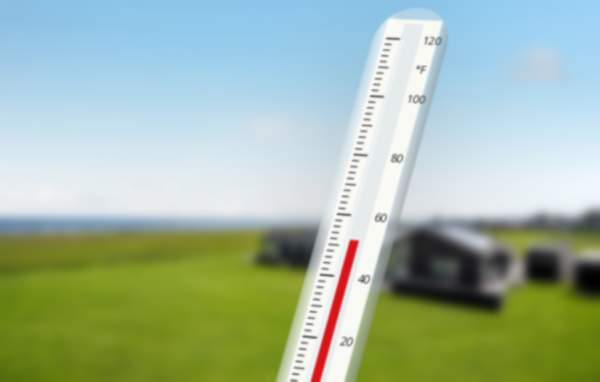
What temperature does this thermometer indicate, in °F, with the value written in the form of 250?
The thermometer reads 52
